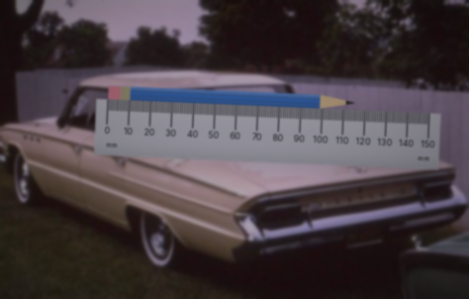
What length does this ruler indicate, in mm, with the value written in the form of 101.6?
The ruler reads 115
